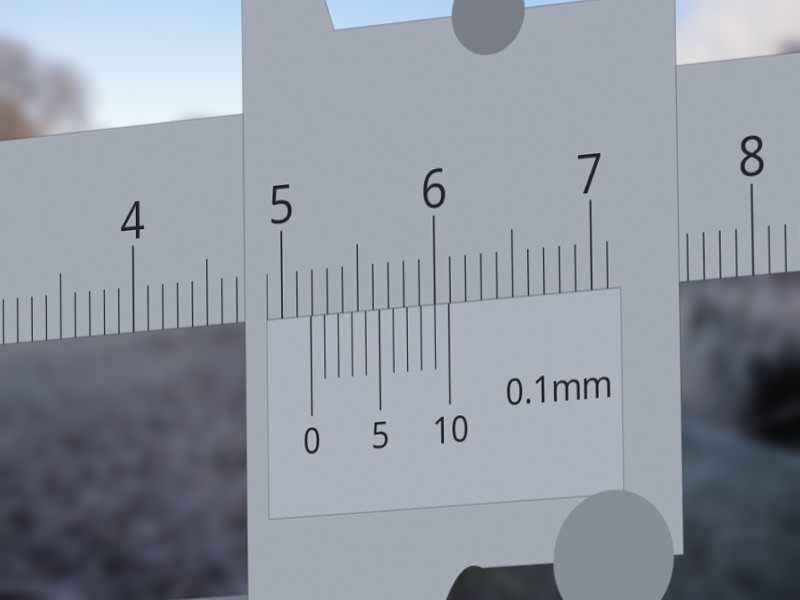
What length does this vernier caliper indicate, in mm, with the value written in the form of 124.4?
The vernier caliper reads 51.9
